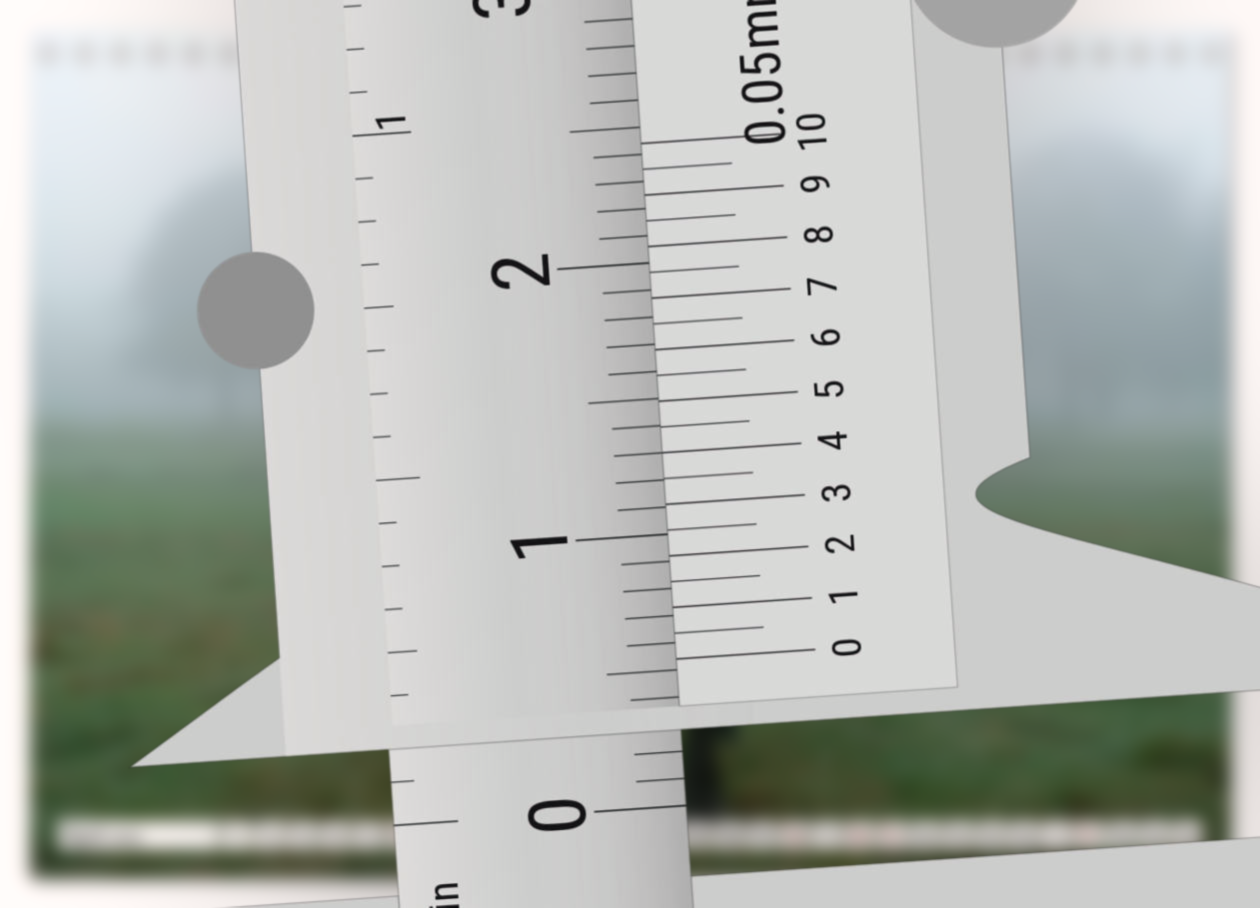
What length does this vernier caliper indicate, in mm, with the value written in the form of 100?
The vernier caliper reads 5.40
